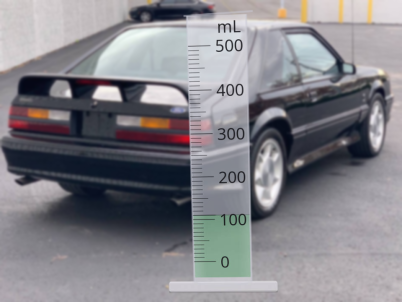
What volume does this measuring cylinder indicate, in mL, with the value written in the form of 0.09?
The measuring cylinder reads 110
